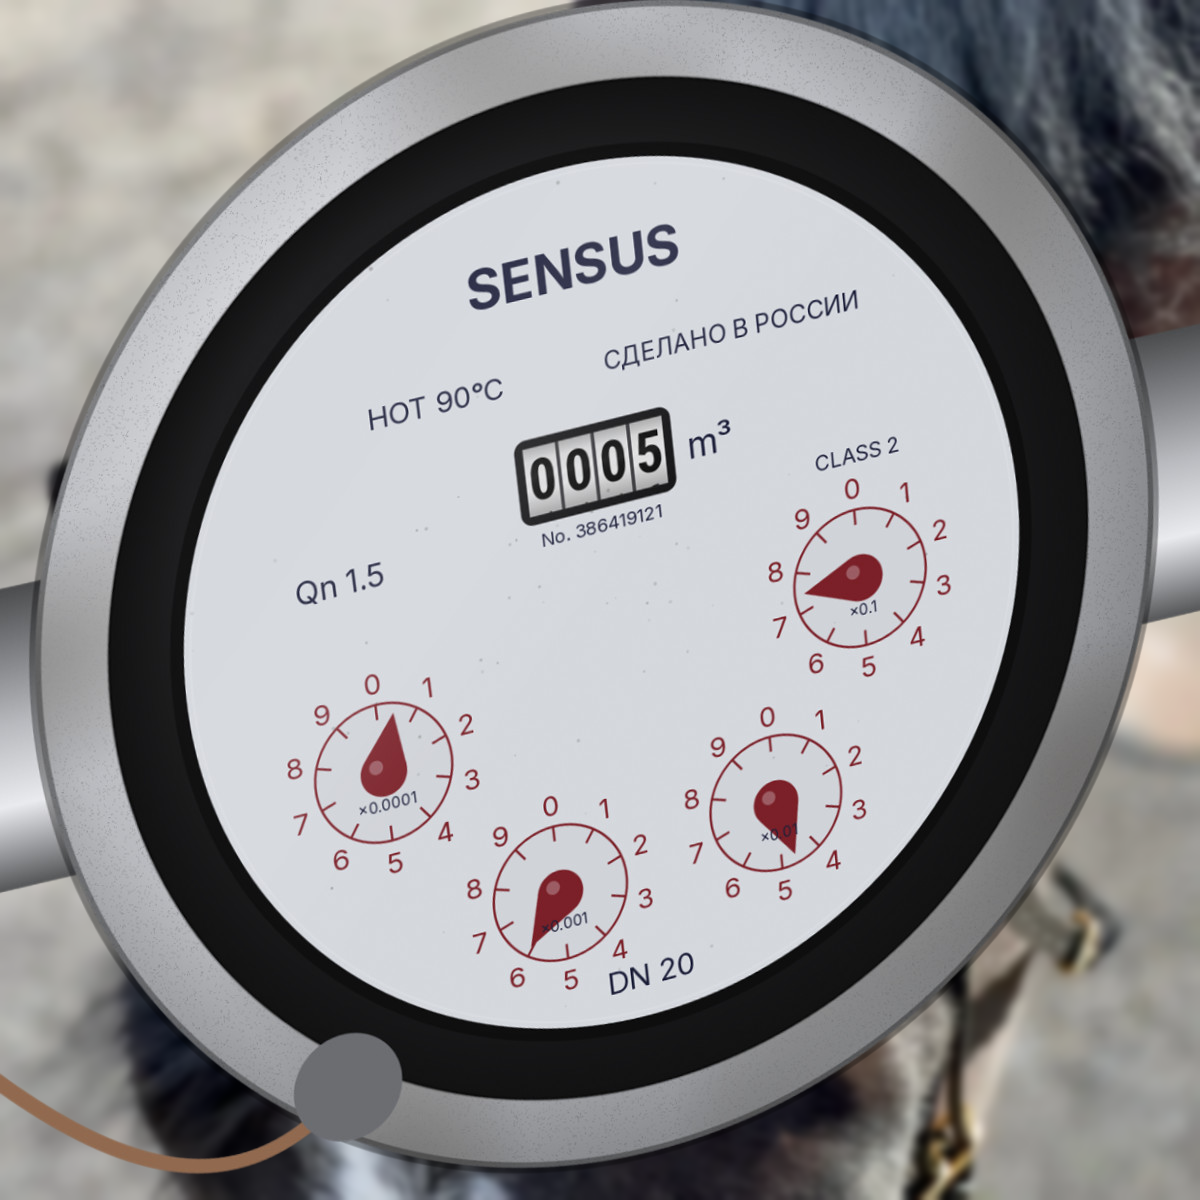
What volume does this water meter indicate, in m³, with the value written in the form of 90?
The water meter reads 5.7460
